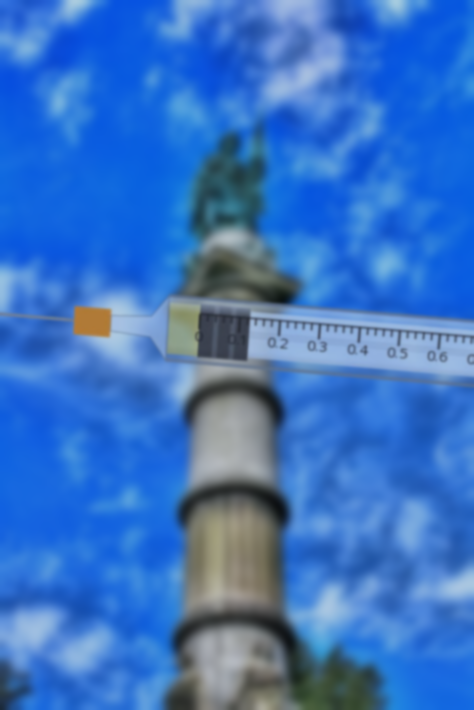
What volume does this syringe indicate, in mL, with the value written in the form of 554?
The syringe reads 0
